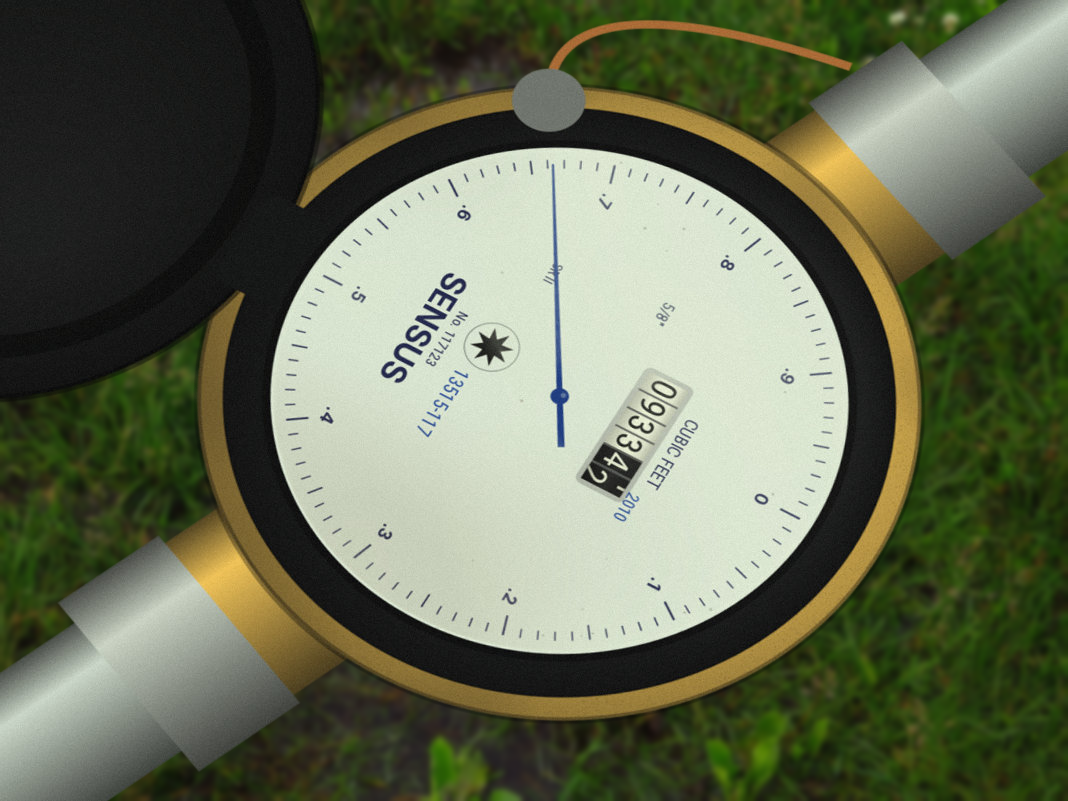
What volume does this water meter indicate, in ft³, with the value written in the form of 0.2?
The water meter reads 93341.66
